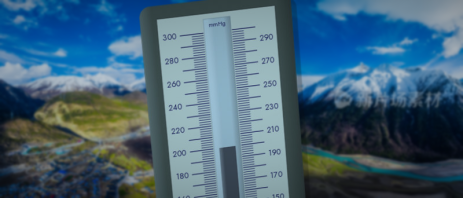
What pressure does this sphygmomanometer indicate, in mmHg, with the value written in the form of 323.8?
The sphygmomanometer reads 200
